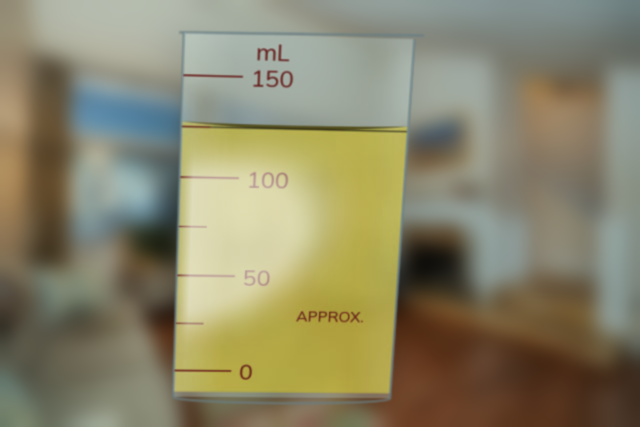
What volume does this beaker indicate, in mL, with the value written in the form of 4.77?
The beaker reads 125
